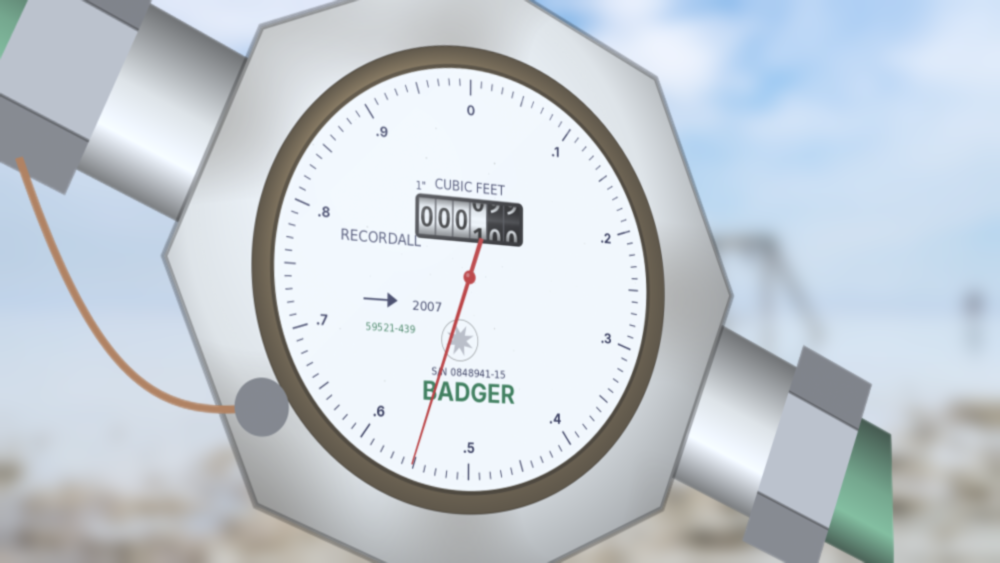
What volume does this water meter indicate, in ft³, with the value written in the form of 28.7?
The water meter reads 99.55
